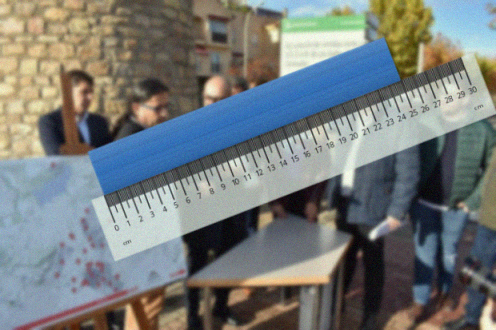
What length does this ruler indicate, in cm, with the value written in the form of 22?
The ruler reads 25
